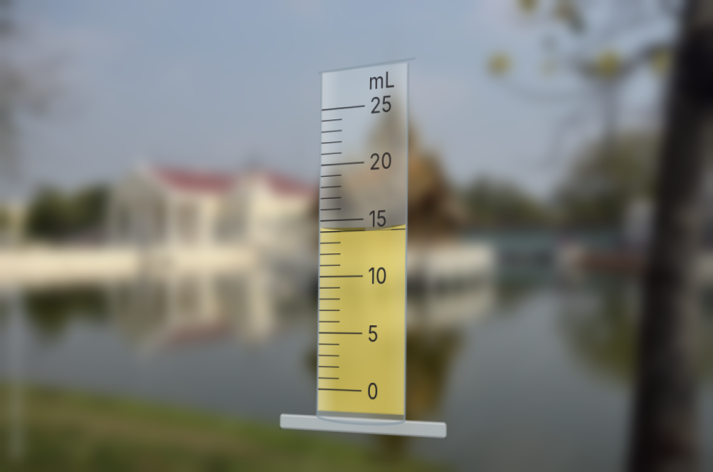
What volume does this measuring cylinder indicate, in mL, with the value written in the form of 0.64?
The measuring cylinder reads 14
